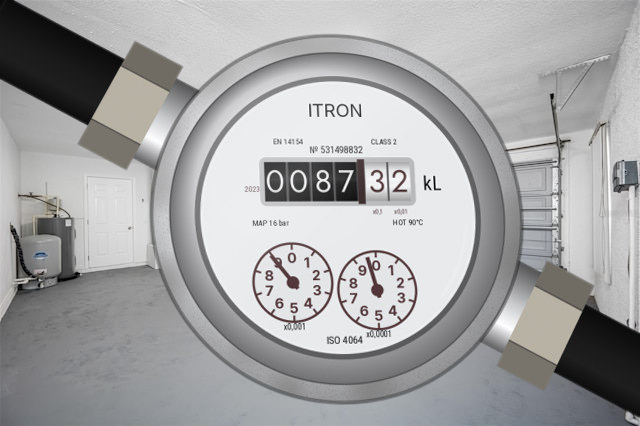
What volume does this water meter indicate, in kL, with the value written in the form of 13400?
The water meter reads 87.3289
